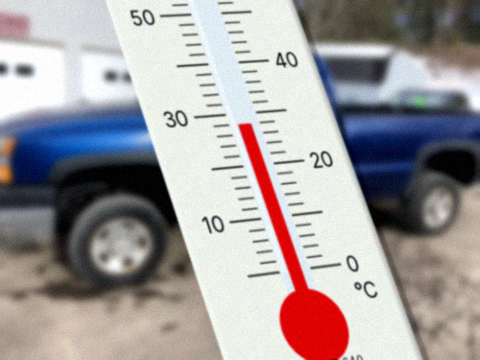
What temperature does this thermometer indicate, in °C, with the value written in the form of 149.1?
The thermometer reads 28
